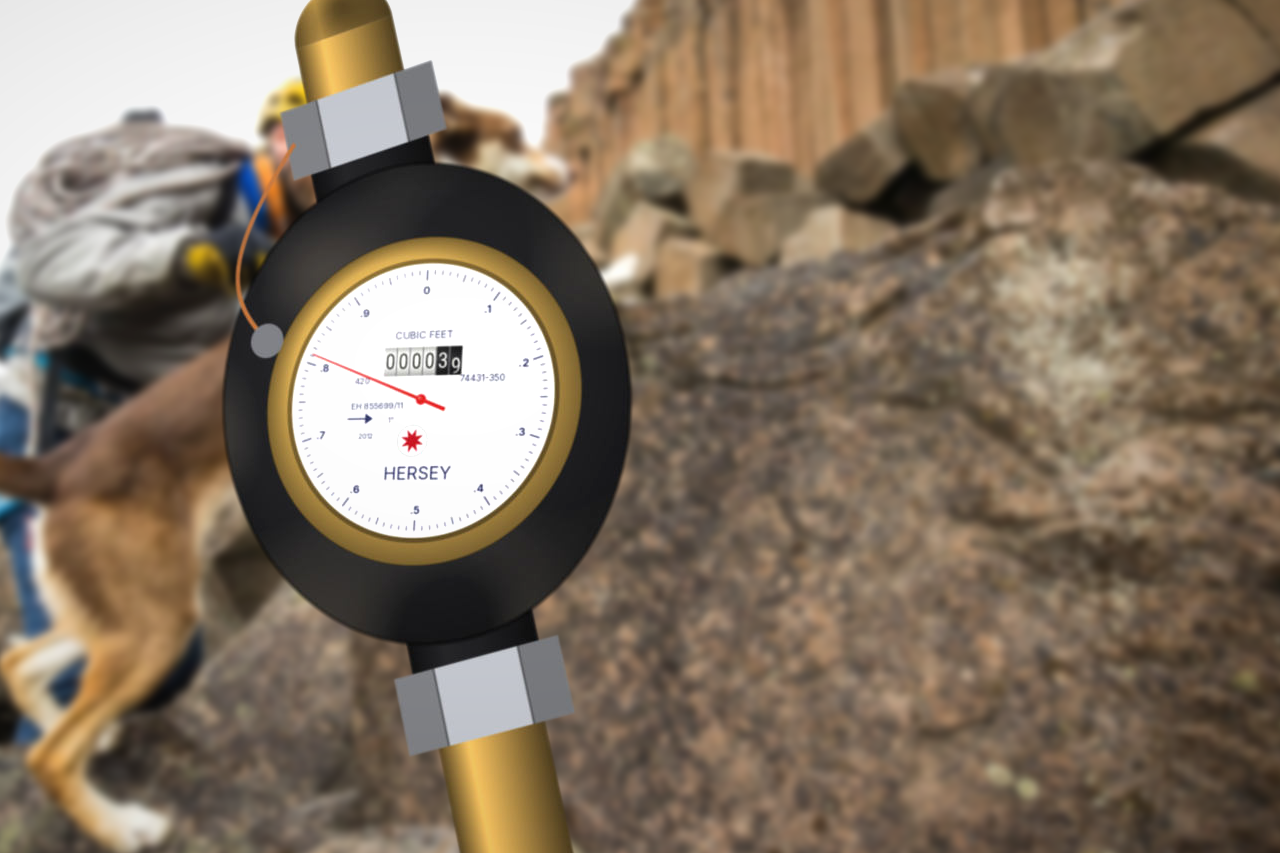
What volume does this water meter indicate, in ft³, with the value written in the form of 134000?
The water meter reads 38.81
